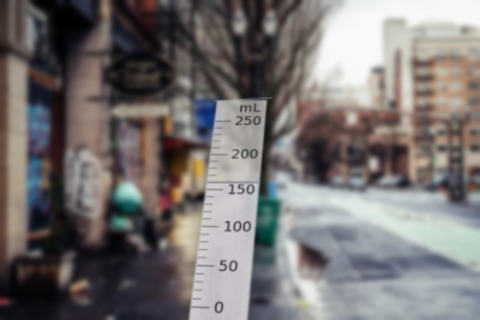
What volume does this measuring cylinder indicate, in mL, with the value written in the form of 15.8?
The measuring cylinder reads 160
